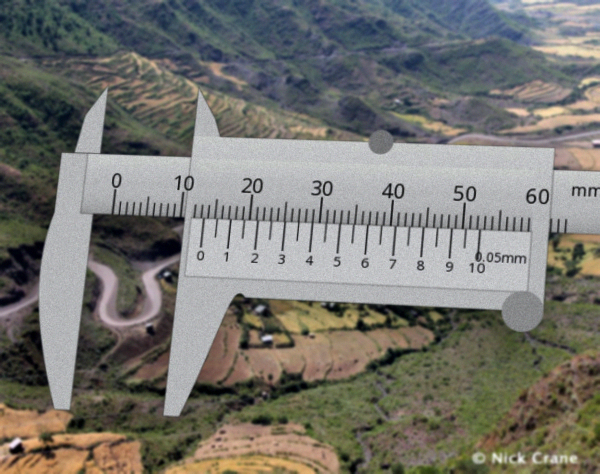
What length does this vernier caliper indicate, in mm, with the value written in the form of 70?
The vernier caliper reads 13.4
